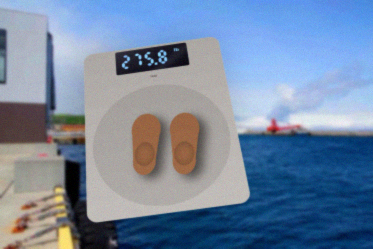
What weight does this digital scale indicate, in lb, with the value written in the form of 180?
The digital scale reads 275.8
